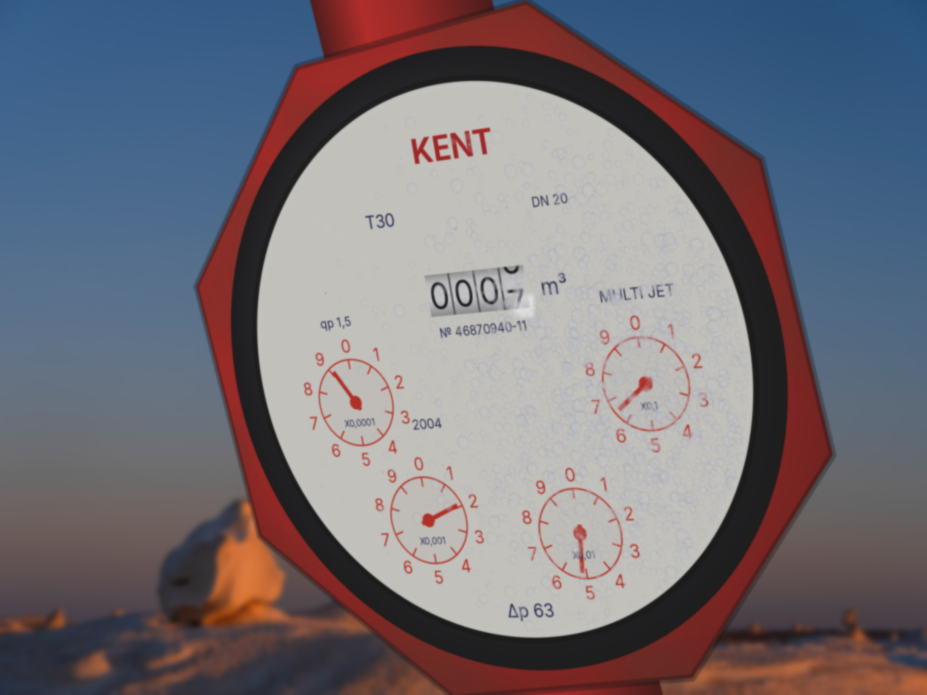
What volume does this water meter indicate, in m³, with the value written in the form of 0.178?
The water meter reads 6.6519
